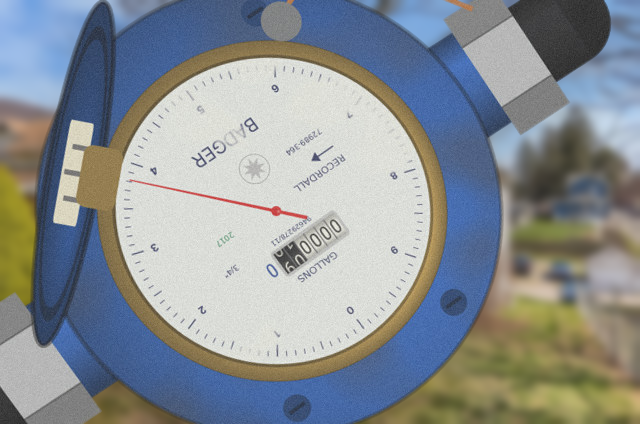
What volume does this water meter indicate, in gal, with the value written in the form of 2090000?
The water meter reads 93.8
